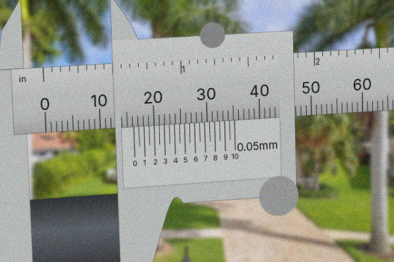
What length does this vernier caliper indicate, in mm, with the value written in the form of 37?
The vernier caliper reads 16.2
